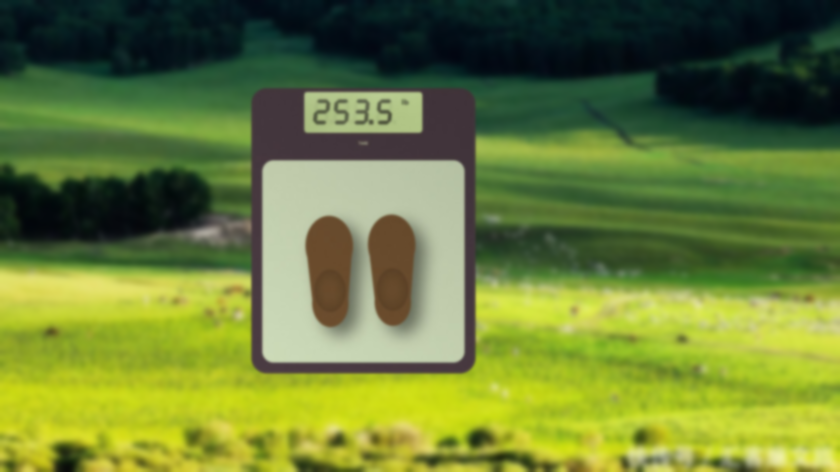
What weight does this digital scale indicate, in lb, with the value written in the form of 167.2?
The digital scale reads 253.5
